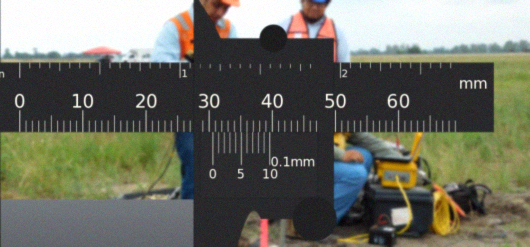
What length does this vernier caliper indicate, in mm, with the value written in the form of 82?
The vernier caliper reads 30.6
